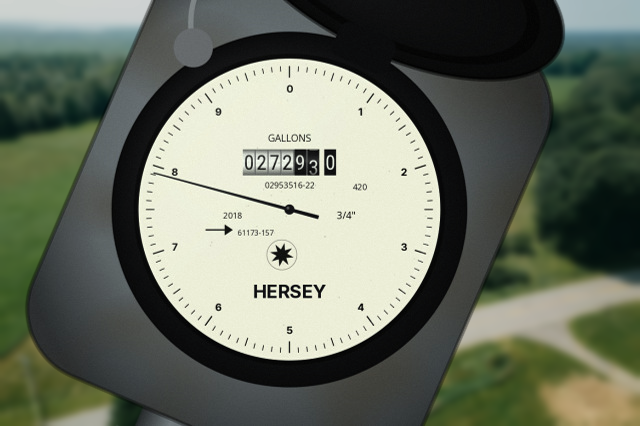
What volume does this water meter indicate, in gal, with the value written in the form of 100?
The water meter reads 272927.9
